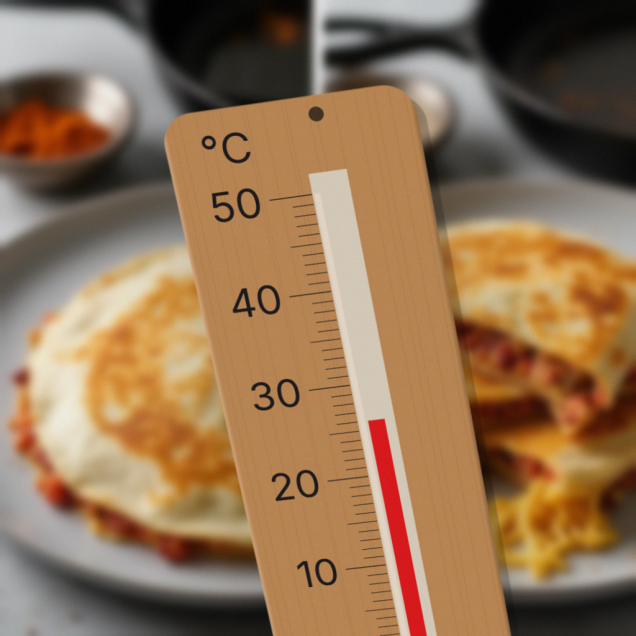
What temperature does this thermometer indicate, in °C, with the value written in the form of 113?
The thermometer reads 26
